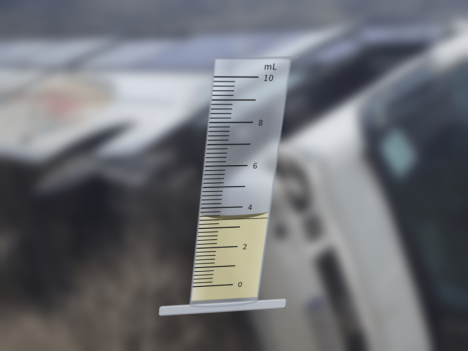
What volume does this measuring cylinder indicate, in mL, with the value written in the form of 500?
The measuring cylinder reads 3.4
